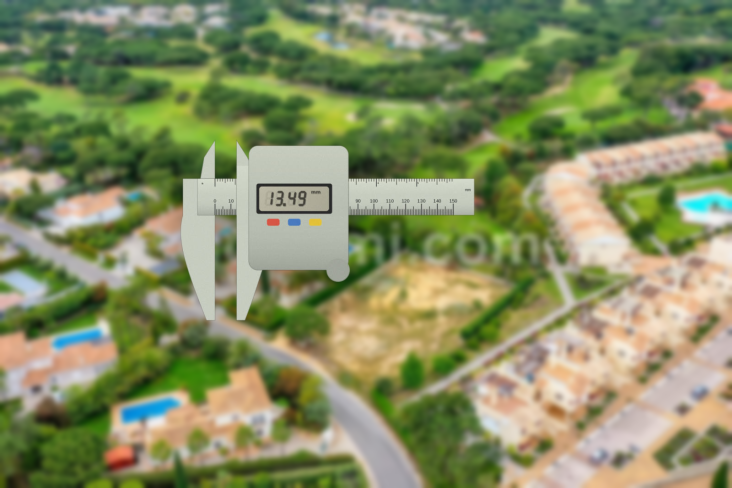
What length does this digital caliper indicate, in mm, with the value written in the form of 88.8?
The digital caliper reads 13.49
